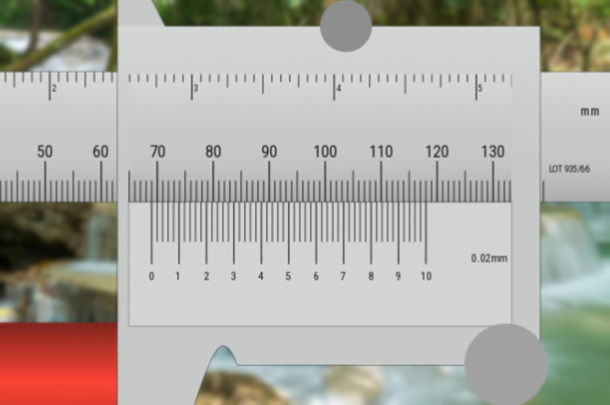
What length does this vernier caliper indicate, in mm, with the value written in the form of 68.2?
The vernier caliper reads 69.0
